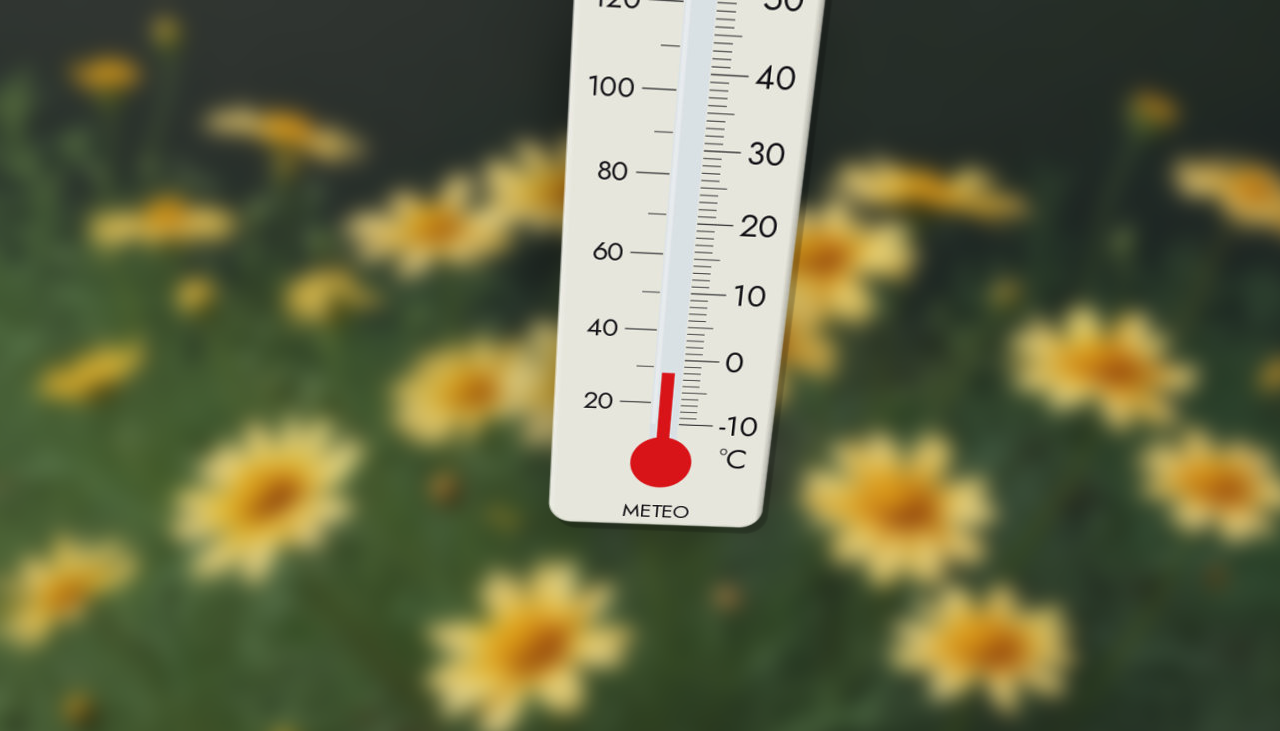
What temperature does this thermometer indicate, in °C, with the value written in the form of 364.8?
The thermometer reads -2
